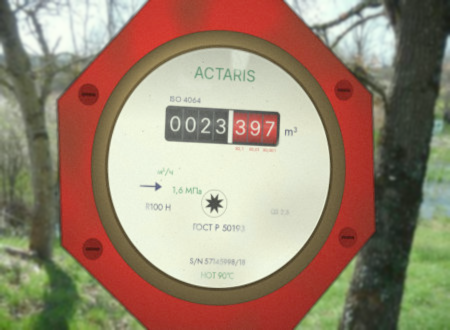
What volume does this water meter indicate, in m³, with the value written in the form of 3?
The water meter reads 23.397
